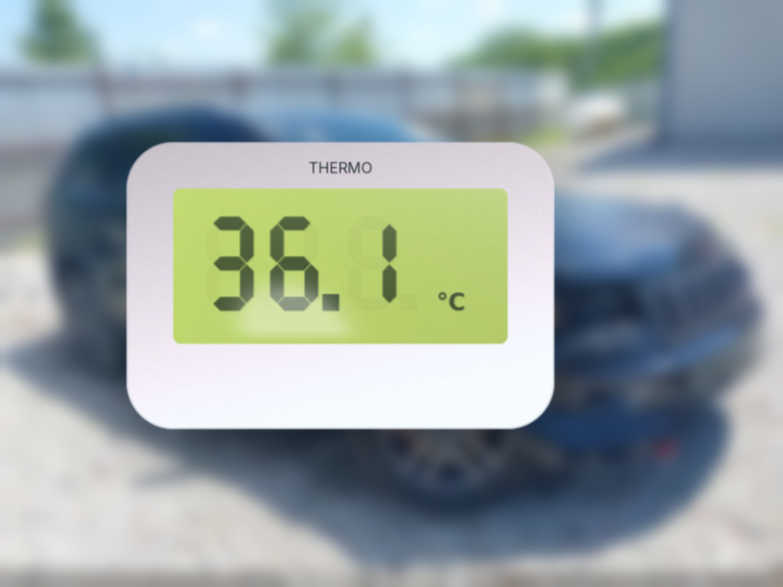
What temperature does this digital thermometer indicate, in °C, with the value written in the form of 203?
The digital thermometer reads 36.1
